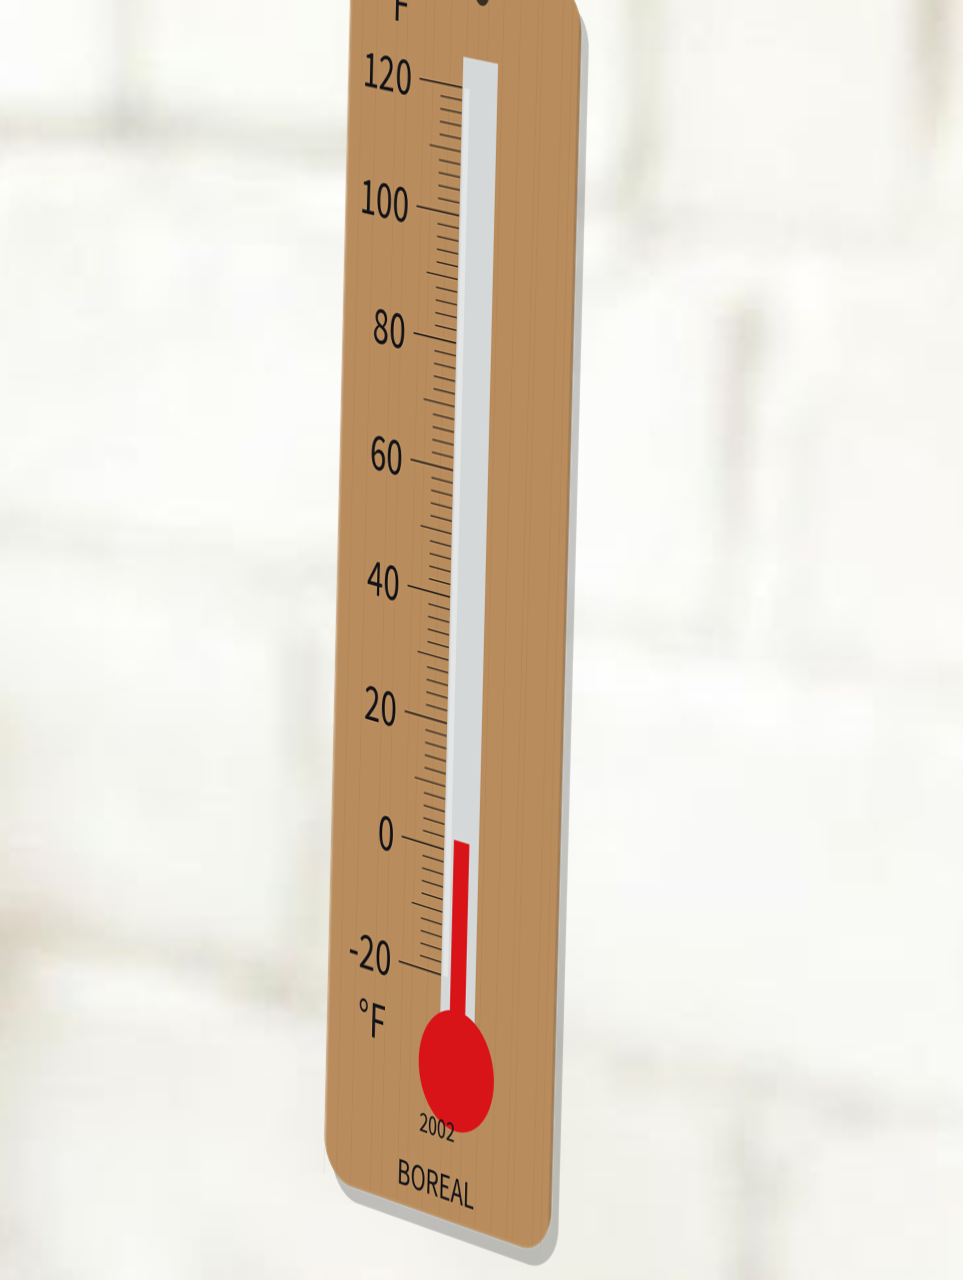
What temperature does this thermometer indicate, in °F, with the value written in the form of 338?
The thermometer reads 2
